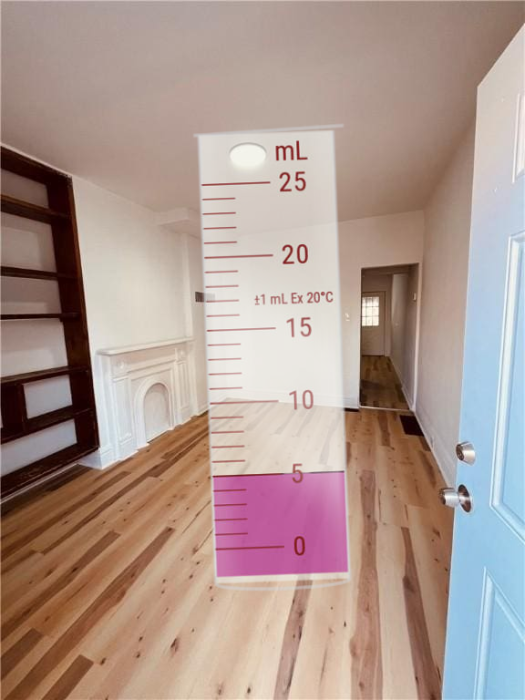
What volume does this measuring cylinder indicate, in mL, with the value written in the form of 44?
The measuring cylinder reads 5
